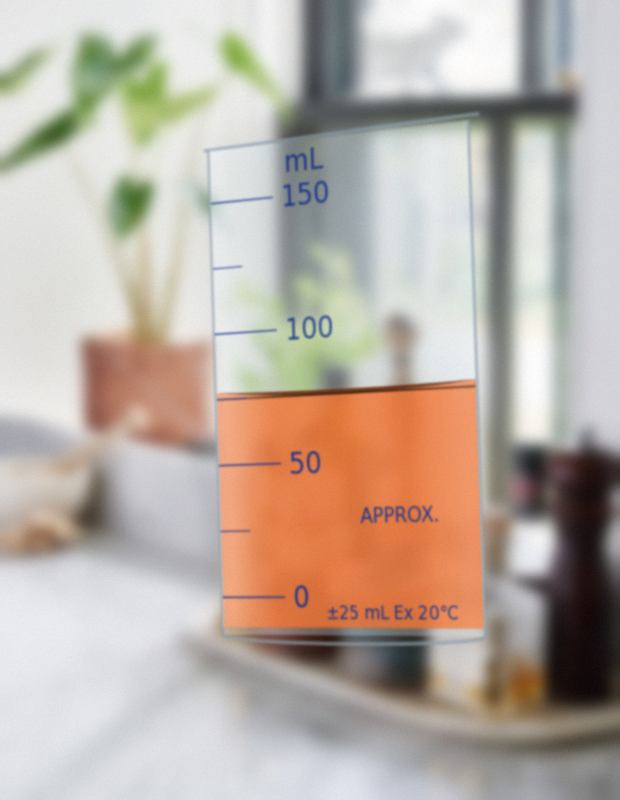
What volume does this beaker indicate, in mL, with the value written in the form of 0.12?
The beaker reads 75
